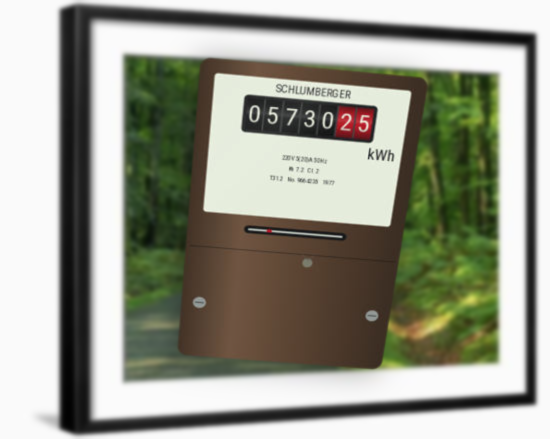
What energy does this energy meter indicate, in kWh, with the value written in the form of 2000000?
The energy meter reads 5730.25
